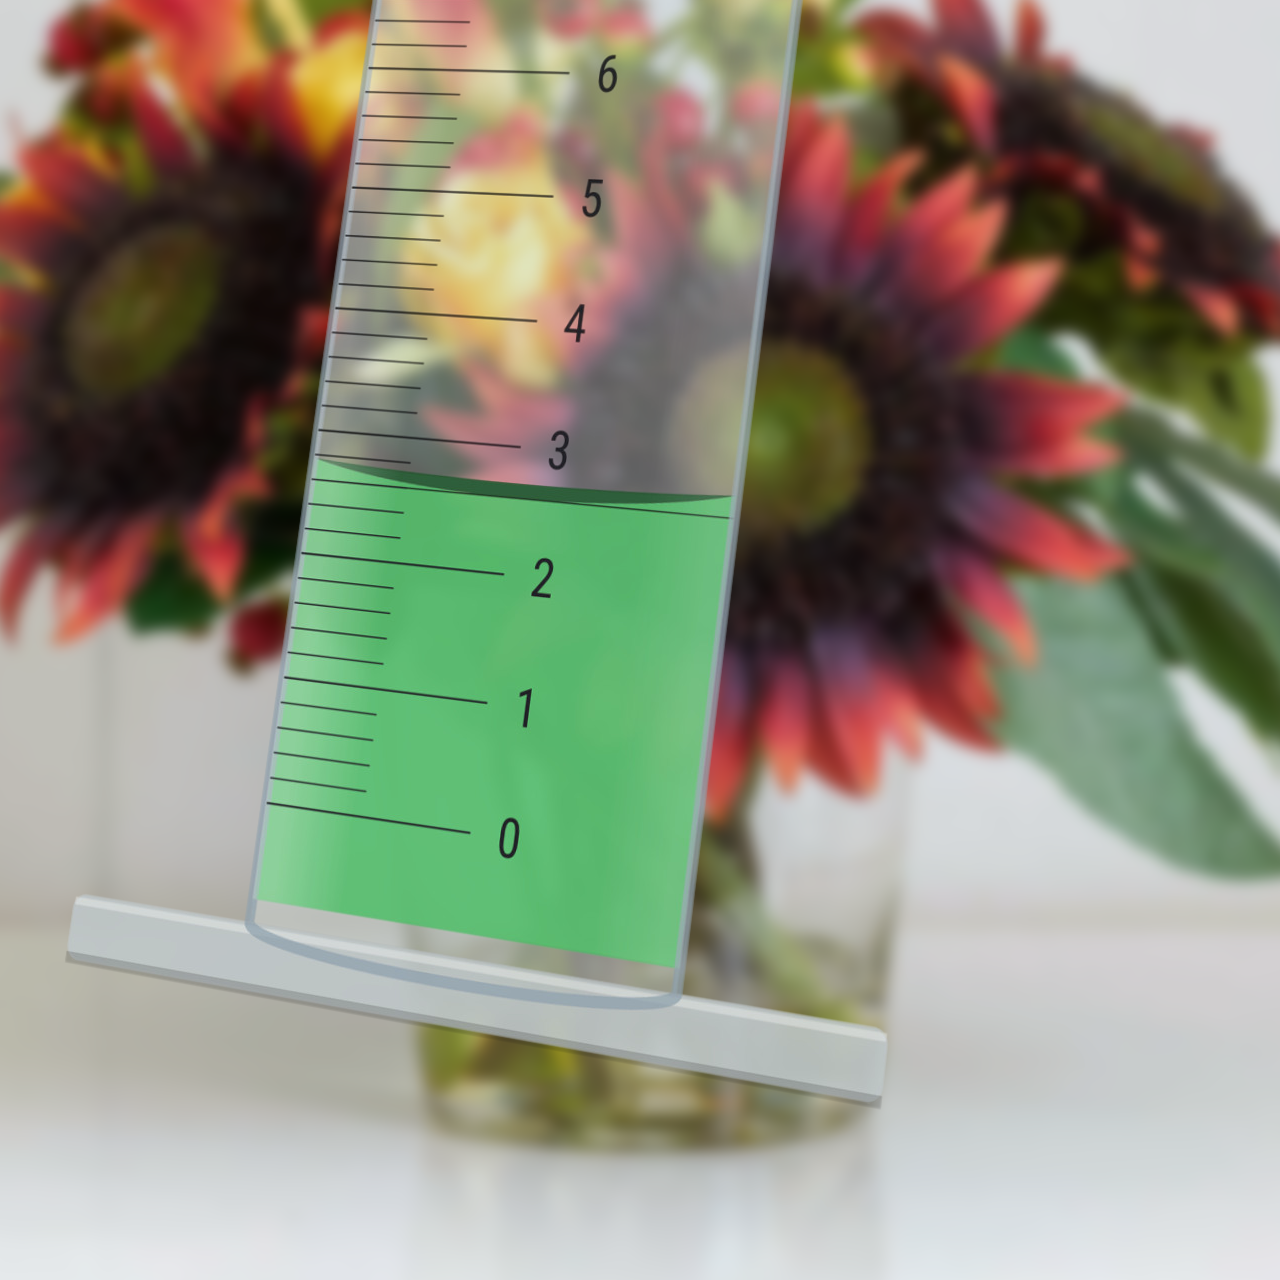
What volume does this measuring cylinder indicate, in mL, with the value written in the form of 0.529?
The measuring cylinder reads 2.6
